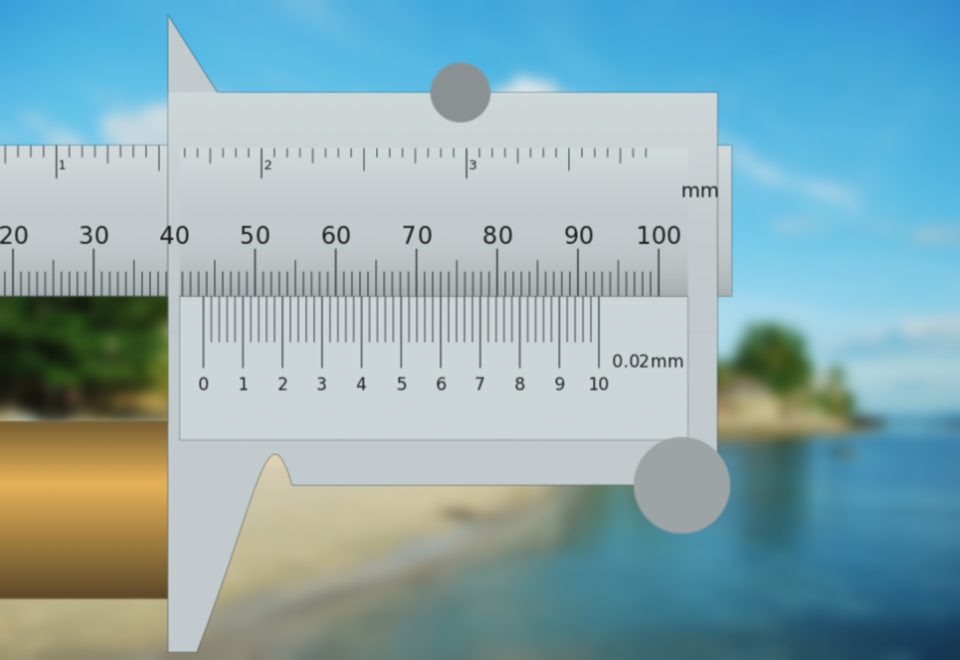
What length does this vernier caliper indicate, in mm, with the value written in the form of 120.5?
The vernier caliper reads 43.6
